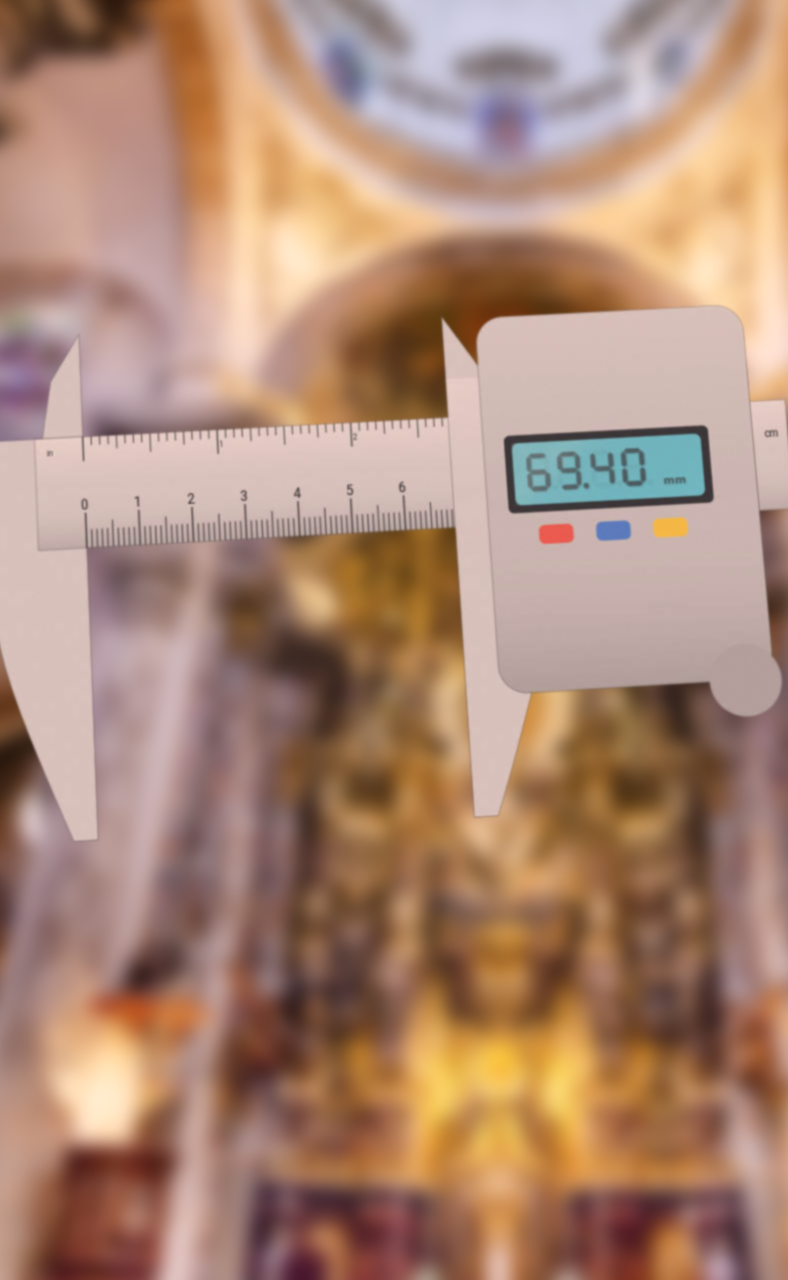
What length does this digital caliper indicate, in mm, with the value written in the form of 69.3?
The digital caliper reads 69.40
